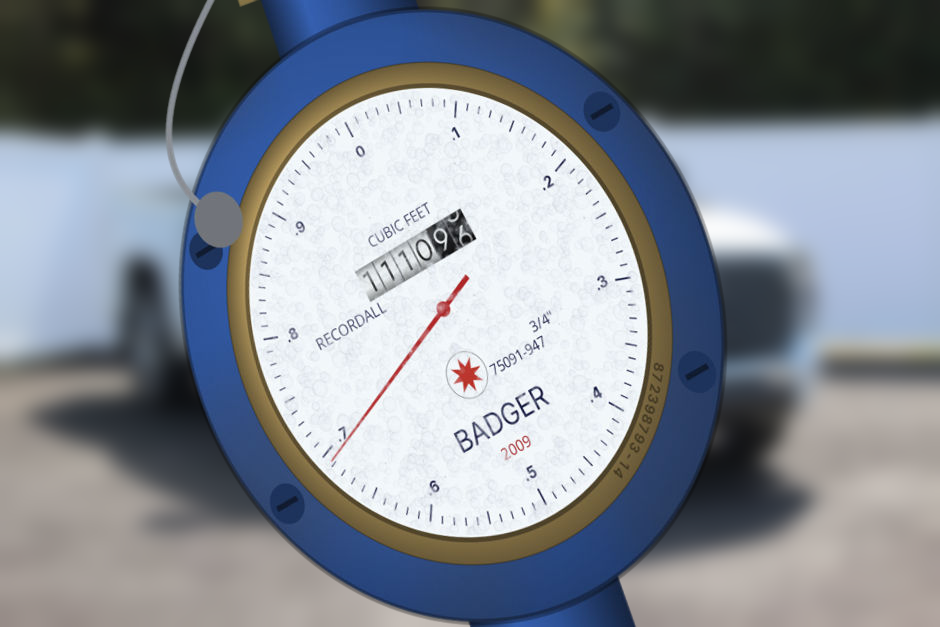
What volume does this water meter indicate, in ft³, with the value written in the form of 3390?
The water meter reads 111095.69
